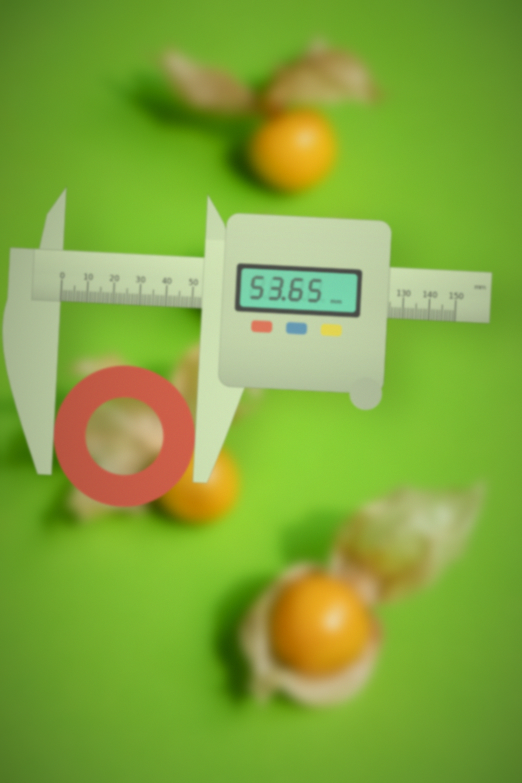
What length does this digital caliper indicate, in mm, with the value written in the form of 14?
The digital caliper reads 53.65
